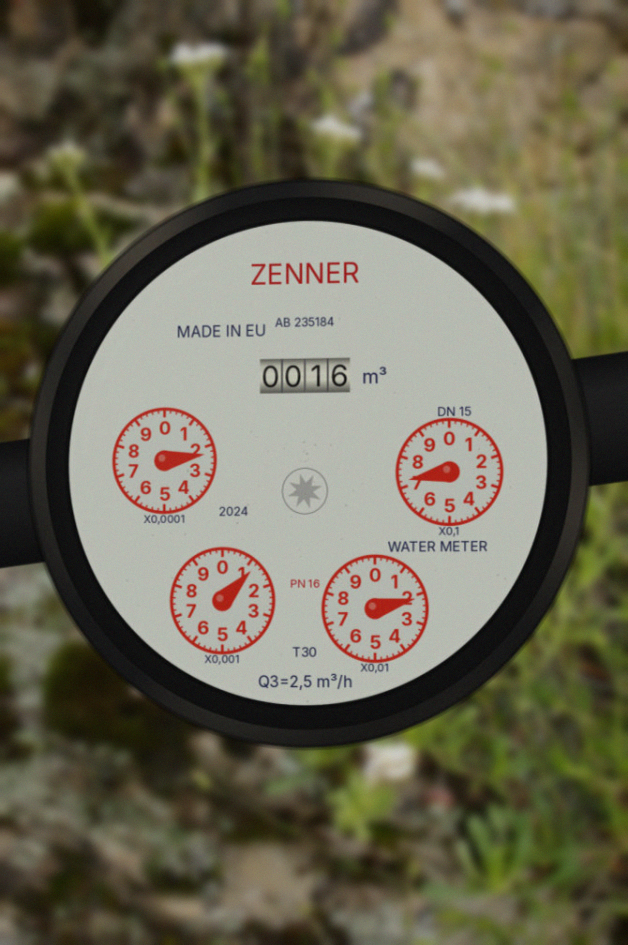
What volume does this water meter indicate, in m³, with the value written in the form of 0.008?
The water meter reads 16.7212
